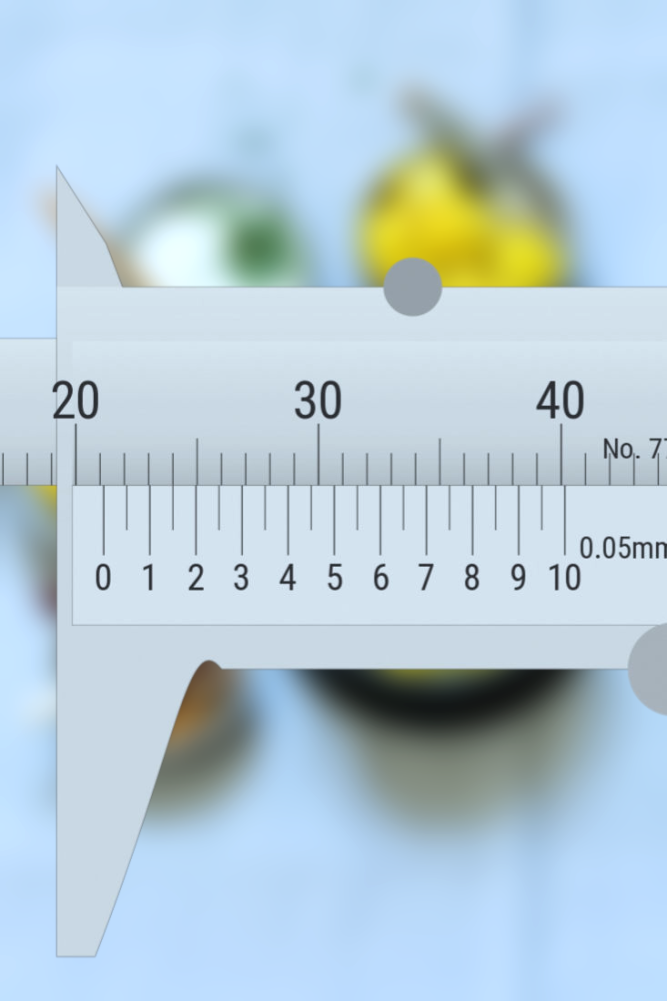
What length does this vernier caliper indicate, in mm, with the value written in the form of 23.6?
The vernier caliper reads 21.15
